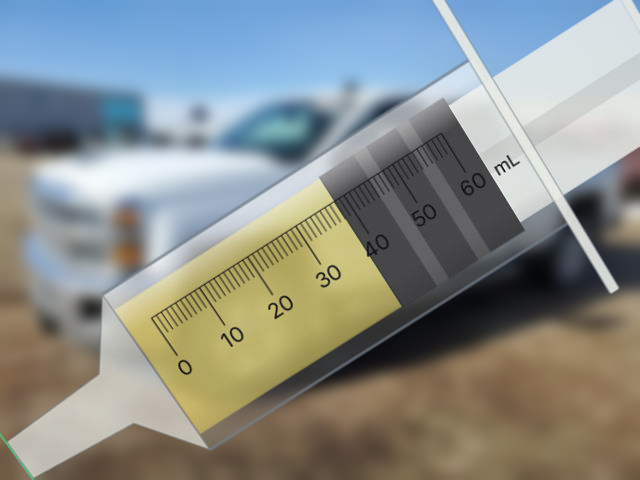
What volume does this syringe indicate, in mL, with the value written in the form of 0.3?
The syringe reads 38
